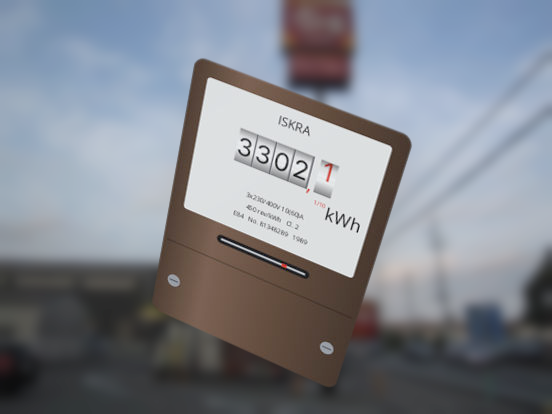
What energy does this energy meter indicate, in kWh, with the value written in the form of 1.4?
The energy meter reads 3302.1
